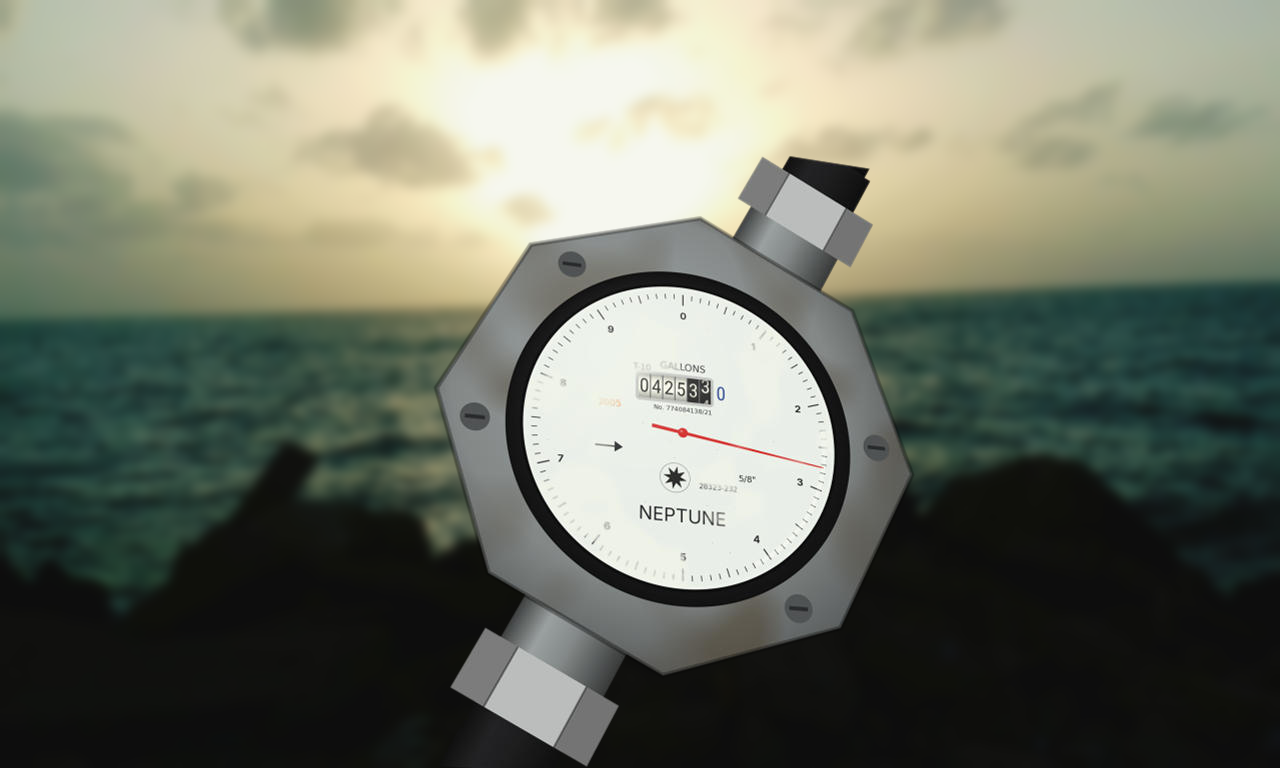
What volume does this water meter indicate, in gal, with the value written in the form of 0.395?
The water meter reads 425332.7
